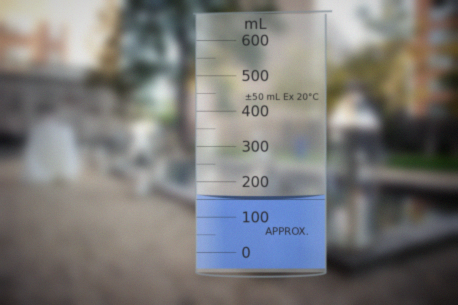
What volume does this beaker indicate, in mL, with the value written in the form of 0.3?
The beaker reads 150
